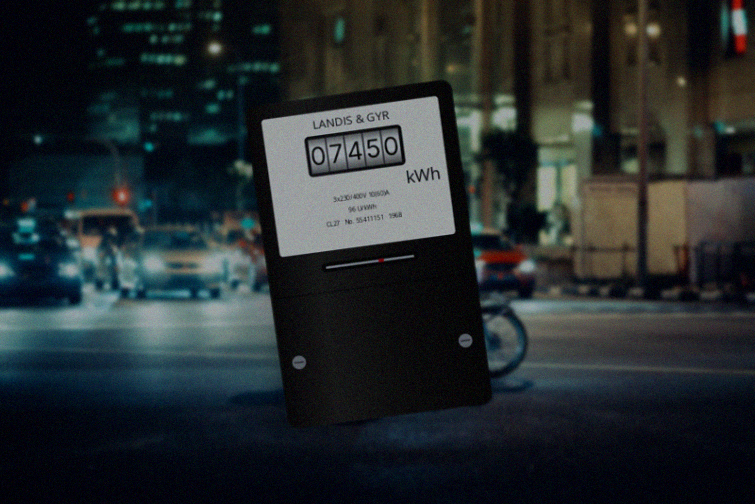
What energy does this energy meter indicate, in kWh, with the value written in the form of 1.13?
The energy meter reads 7450
